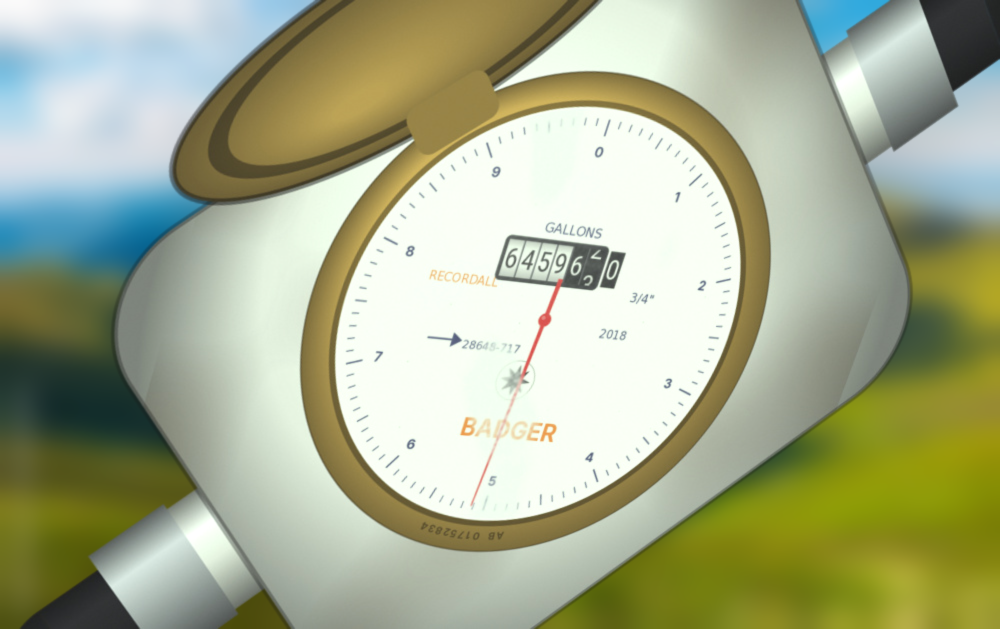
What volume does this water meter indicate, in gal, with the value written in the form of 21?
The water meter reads 6459625.1
